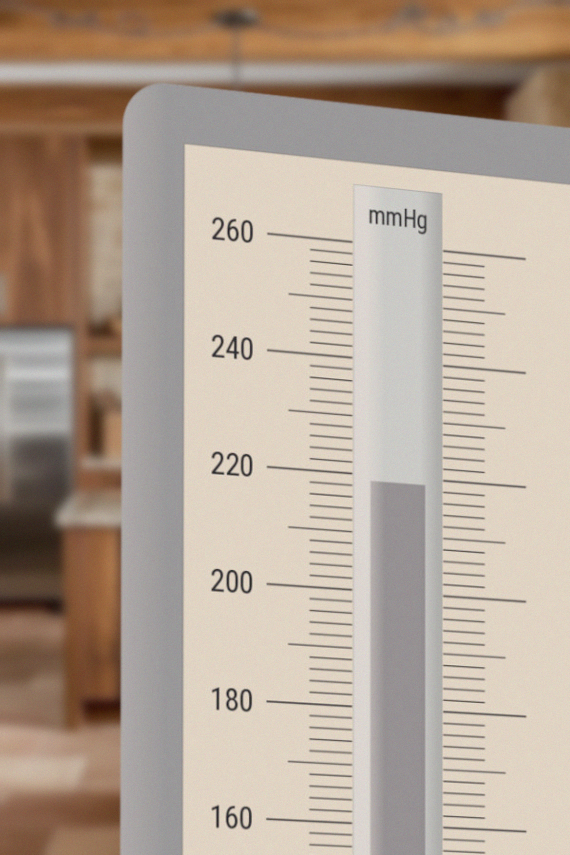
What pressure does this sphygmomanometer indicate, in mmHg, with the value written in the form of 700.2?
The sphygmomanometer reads 219
